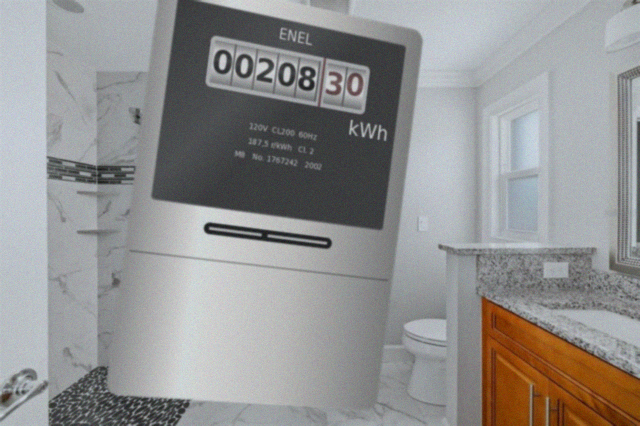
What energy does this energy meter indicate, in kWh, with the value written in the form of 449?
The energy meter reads 208.30
